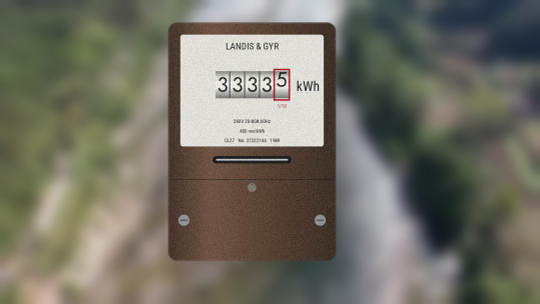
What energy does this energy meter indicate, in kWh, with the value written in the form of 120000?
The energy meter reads 3333.5
